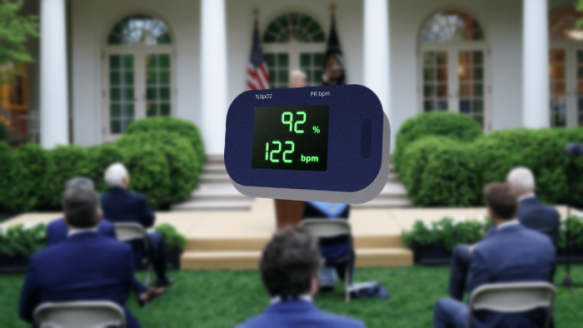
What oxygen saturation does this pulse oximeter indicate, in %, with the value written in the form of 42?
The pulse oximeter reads 92
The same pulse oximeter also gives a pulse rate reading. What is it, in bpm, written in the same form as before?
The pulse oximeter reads 122
